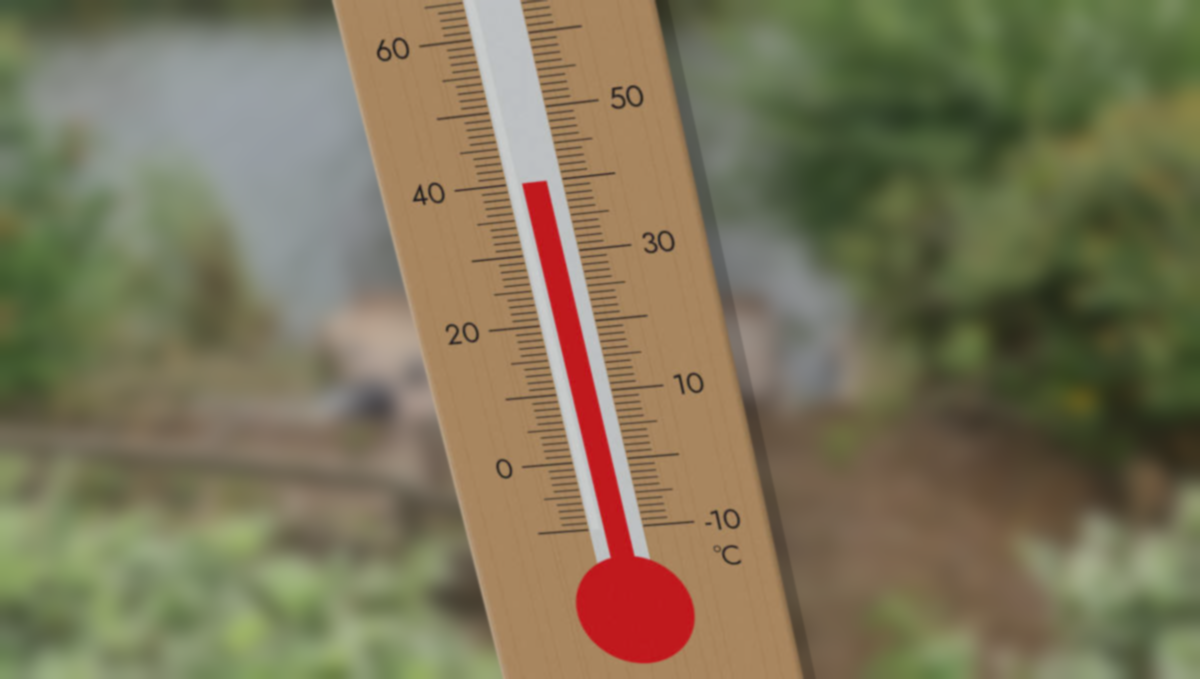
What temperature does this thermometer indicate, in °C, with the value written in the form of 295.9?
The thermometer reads 40
